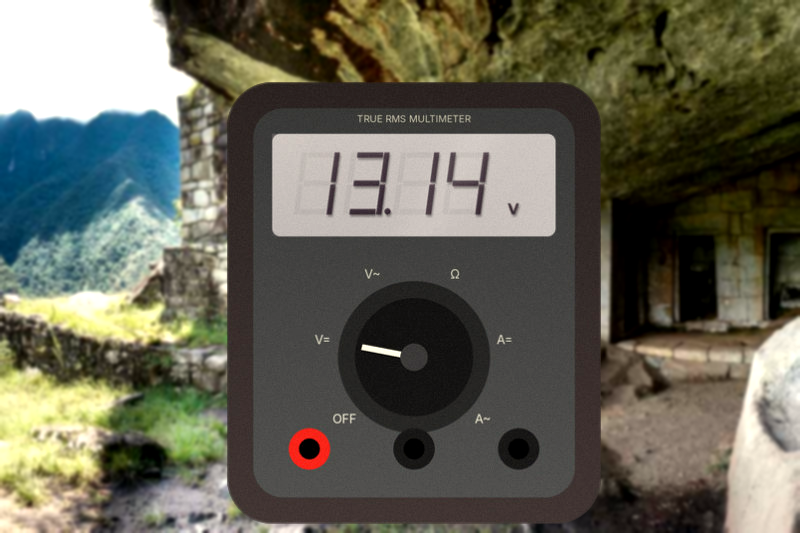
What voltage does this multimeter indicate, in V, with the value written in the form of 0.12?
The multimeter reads 13.14
